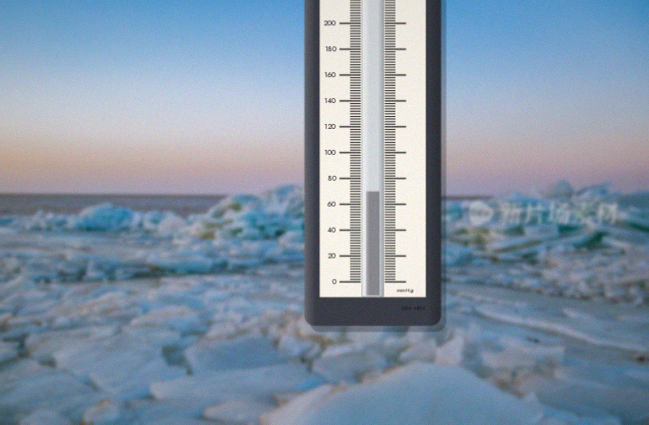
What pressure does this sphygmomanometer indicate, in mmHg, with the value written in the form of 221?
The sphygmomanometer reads 70
